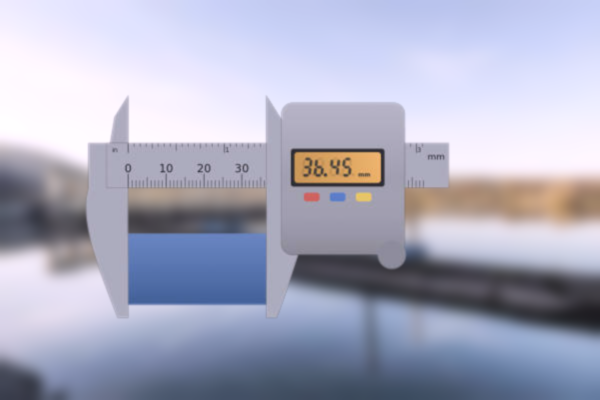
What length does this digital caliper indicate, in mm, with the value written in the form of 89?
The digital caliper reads 36.45
